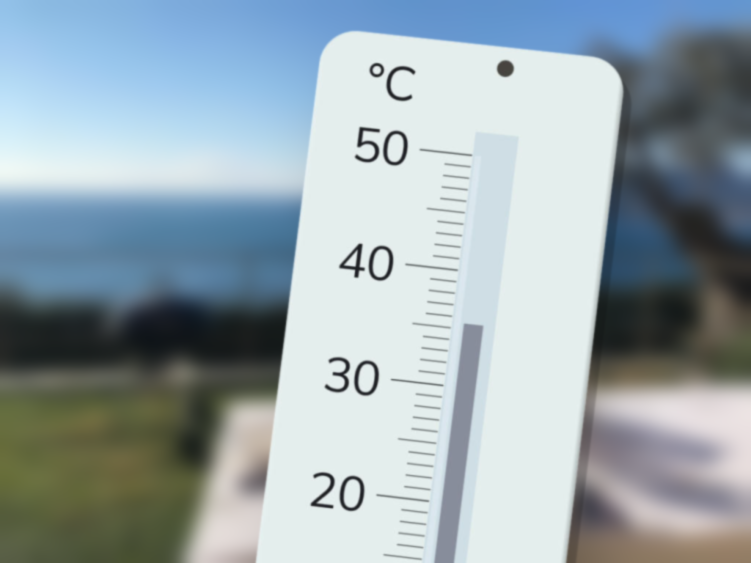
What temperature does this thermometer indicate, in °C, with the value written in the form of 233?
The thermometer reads 35.5
